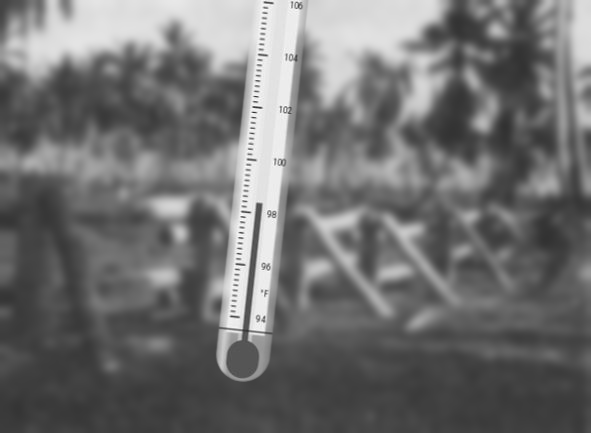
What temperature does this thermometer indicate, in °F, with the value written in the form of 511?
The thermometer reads 98.4
